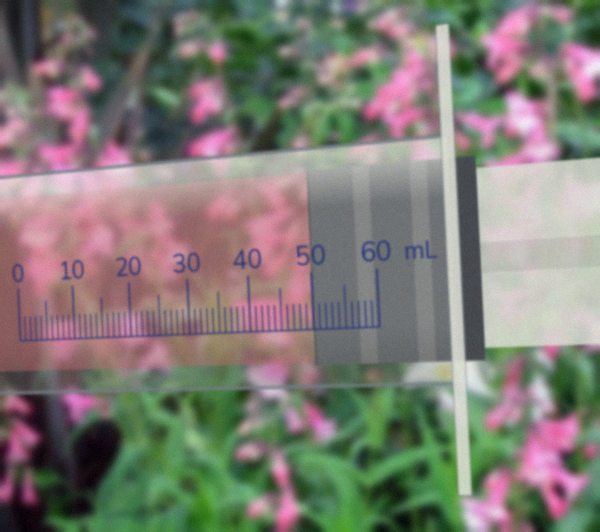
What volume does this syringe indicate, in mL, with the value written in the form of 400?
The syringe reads 50
